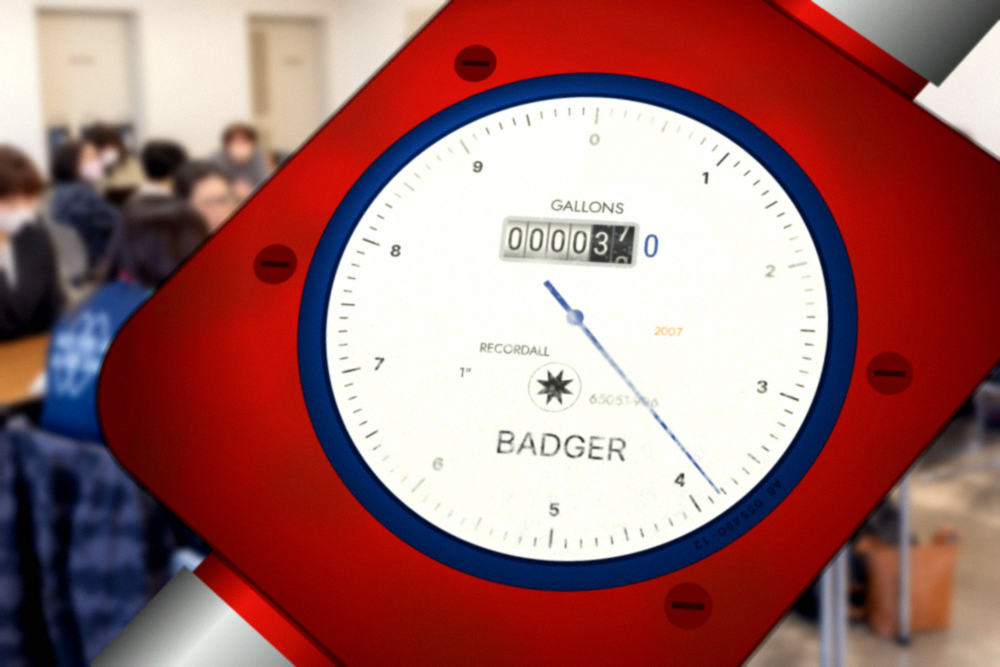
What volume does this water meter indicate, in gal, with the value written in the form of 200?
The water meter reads 373.8
